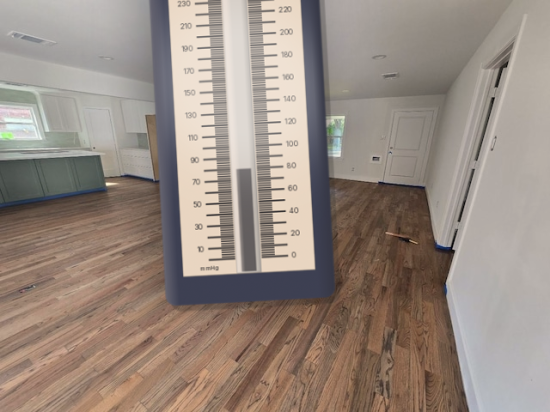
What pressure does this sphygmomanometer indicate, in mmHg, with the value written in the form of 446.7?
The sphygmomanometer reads 80
